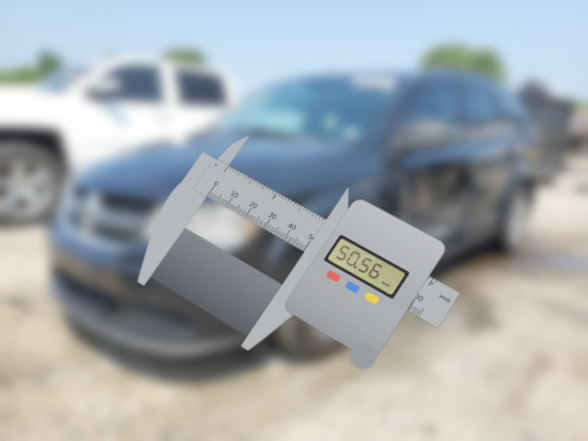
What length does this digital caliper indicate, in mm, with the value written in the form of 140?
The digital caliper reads 50.56
